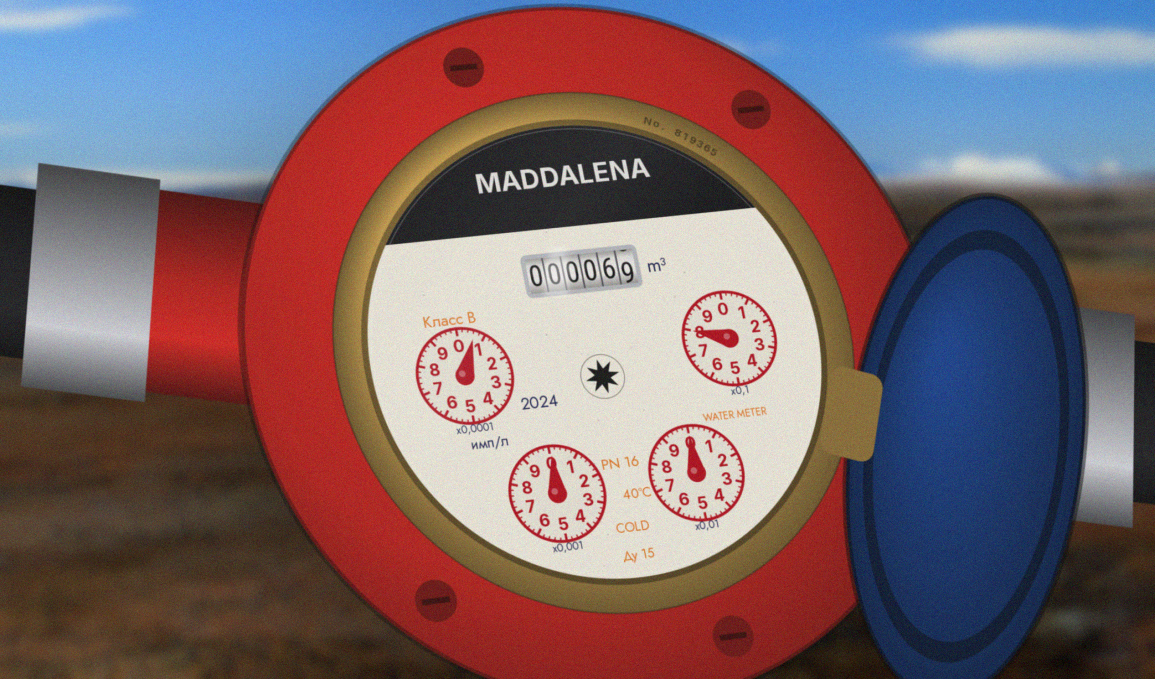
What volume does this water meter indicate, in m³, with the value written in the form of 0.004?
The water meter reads 68.8000
